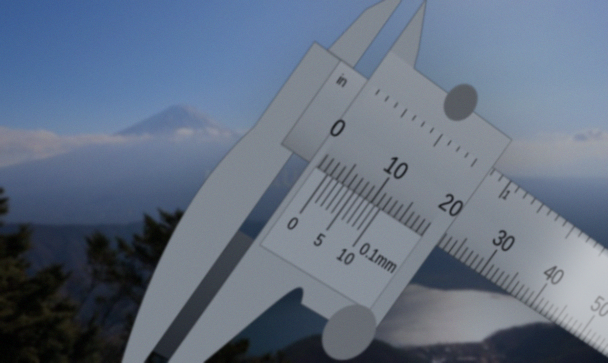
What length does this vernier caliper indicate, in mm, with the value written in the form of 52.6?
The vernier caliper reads 2.6
